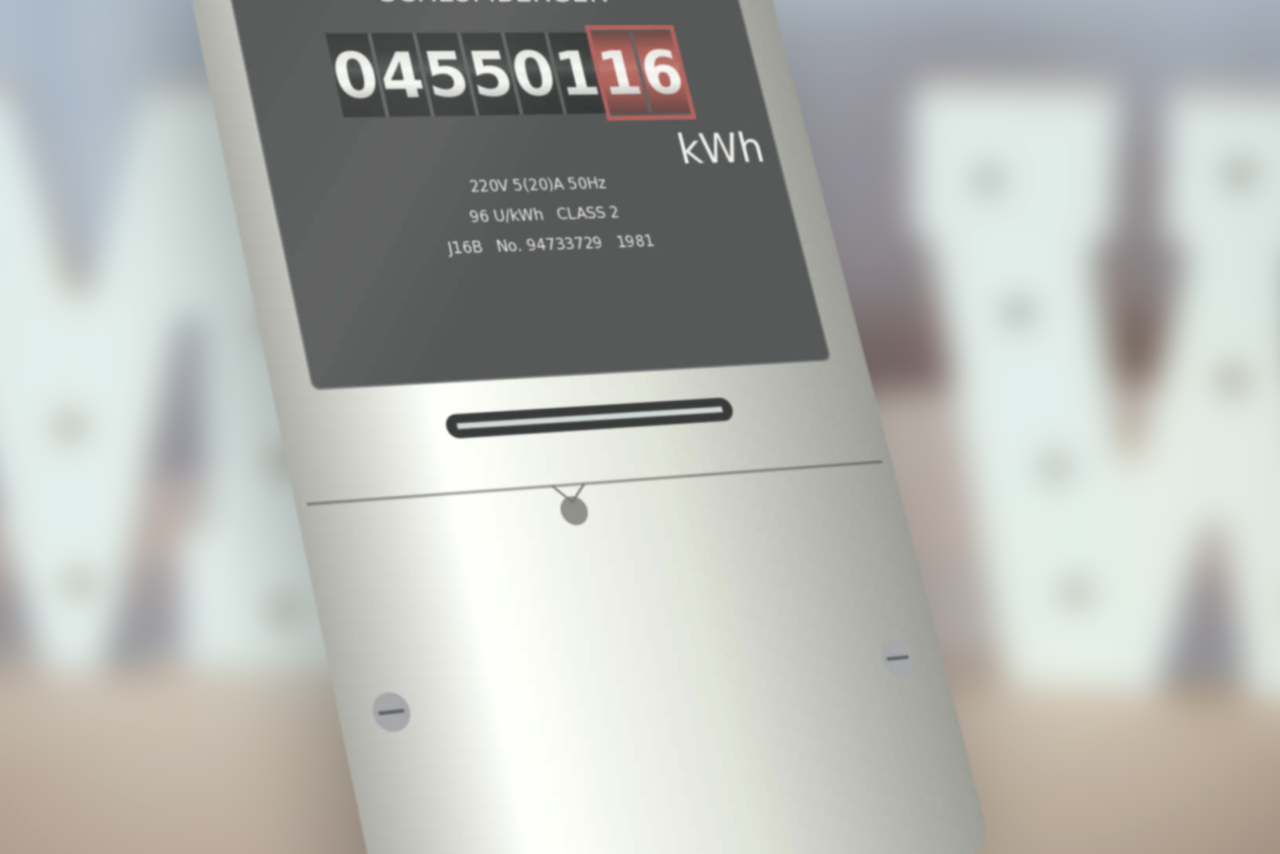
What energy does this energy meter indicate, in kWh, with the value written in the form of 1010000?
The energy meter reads 45501.16
